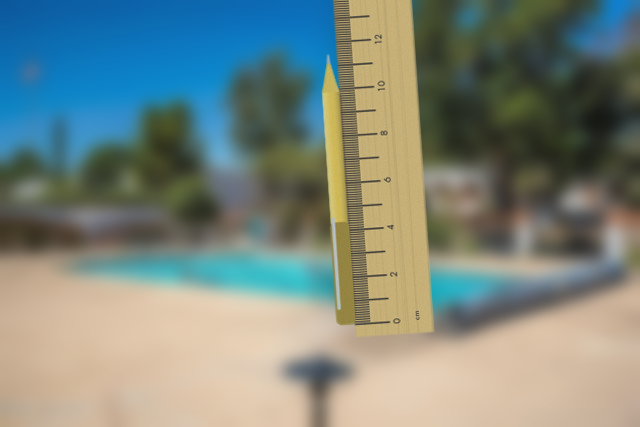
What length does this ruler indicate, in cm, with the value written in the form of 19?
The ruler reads 11.5
